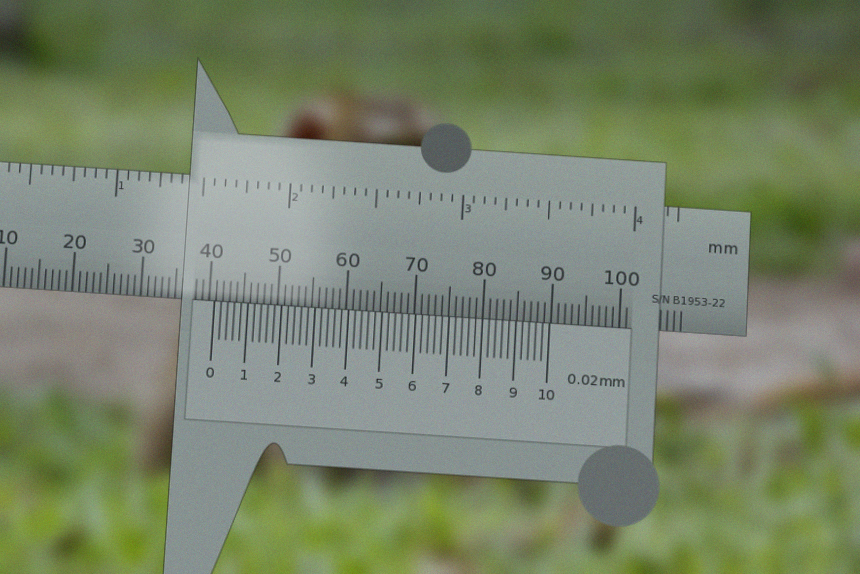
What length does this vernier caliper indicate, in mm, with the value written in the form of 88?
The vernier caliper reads 40.8
